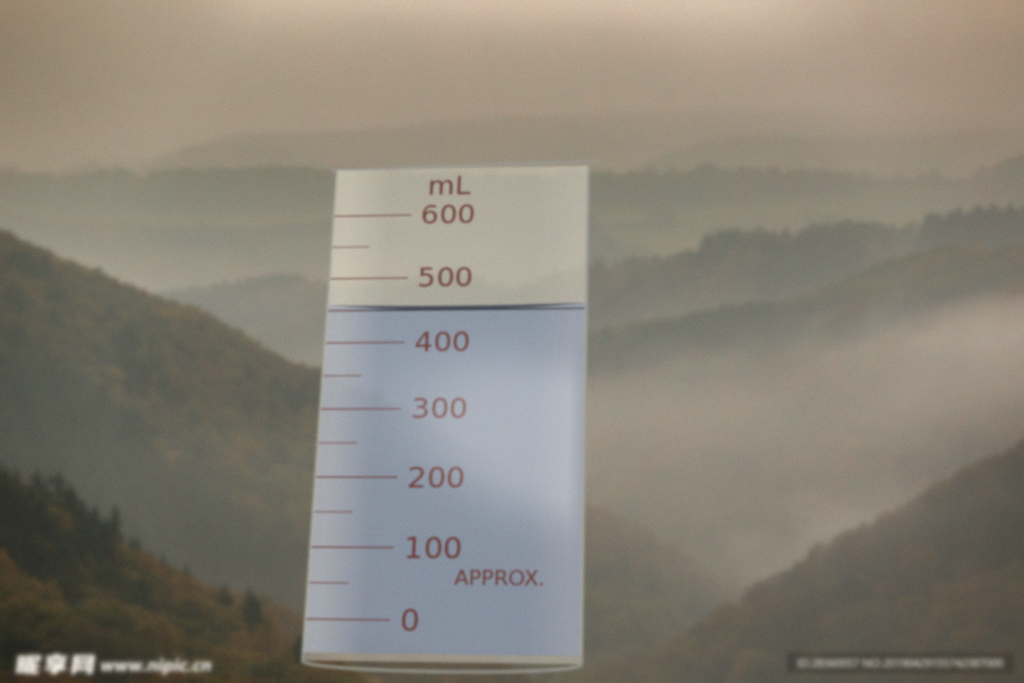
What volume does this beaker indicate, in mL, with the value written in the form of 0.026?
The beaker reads 450
